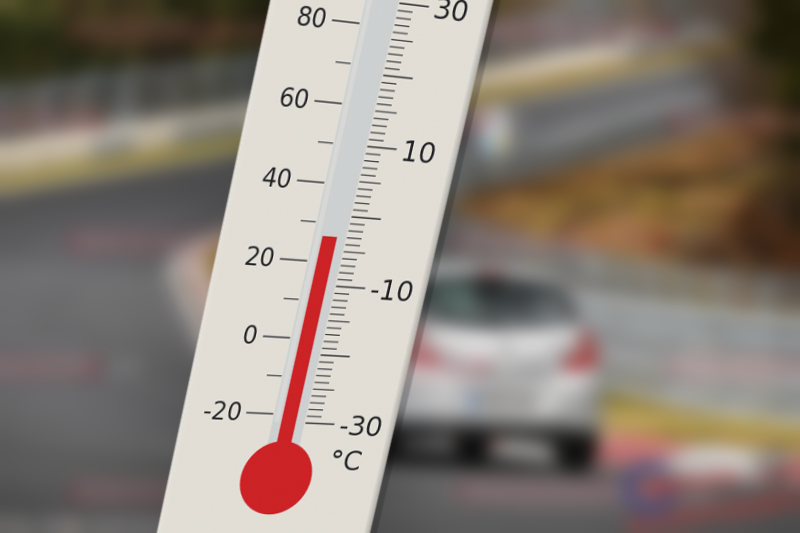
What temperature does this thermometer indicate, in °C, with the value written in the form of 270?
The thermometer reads -3
